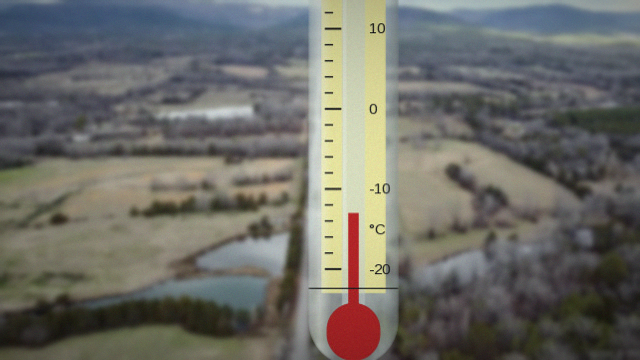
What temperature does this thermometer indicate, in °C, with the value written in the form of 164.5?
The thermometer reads -13
